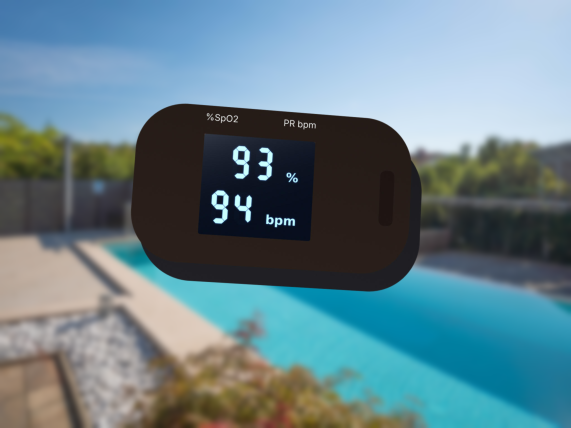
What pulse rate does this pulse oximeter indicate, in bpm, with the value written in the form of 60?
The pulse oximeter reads 94
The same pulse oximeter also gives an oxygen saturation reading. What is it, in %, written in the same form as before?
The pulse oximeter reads 93
